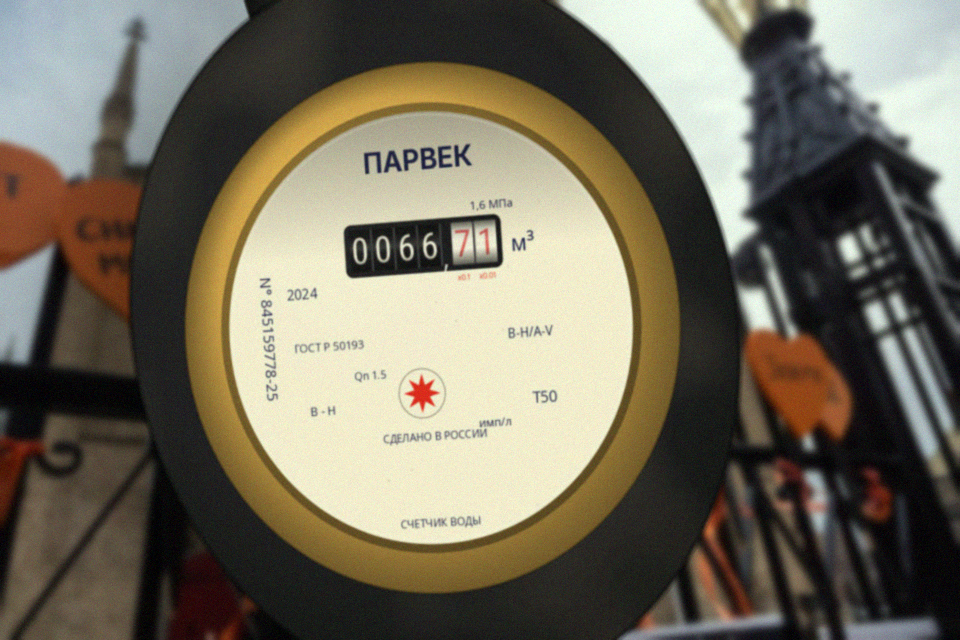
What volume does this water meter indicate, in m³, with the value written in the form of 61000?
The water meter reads 66.71
